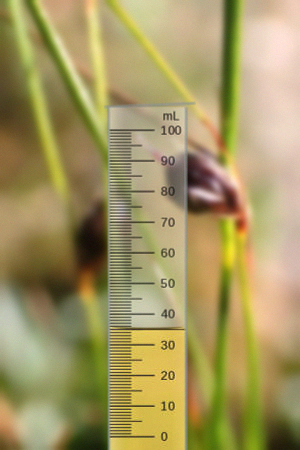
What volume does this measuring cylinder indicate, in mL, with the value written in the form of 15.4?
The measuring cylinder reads 35
